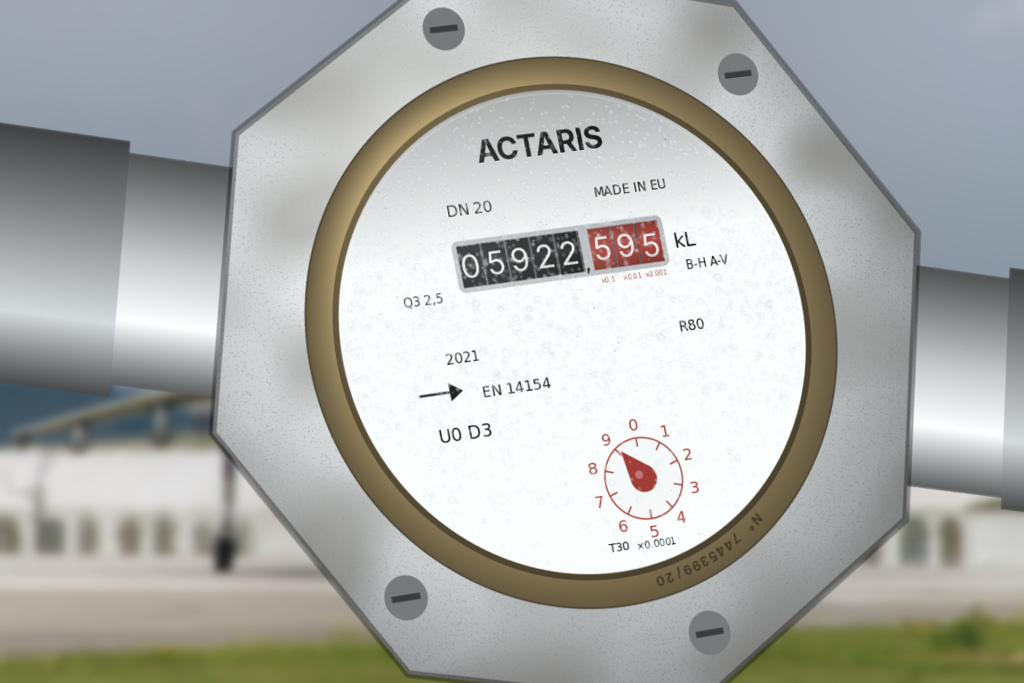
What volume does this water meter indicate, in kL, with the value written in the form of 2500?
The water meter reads 5922.5949
